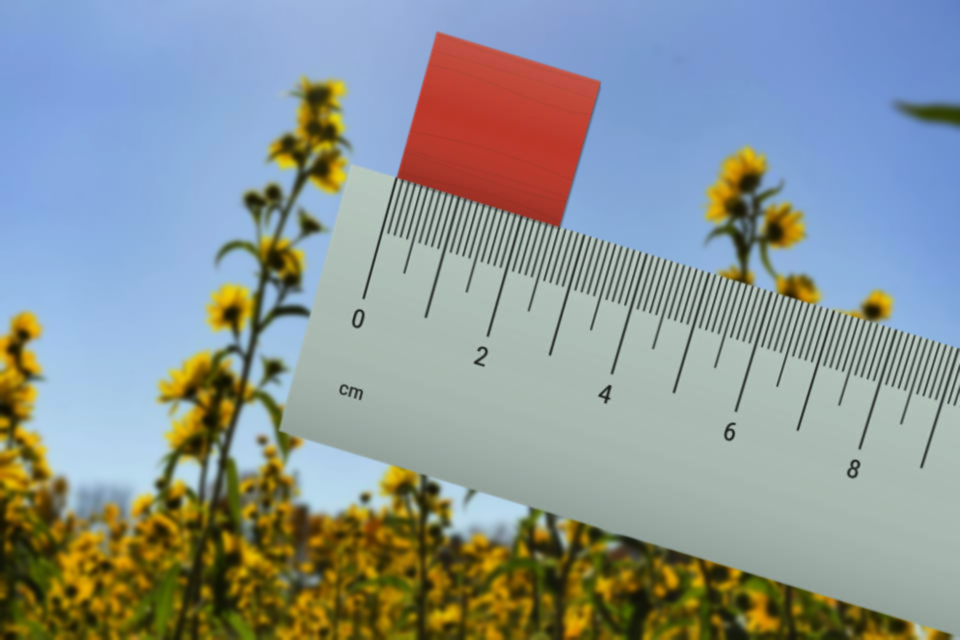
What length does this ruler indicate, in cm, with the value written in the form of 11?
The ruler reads 2.6
